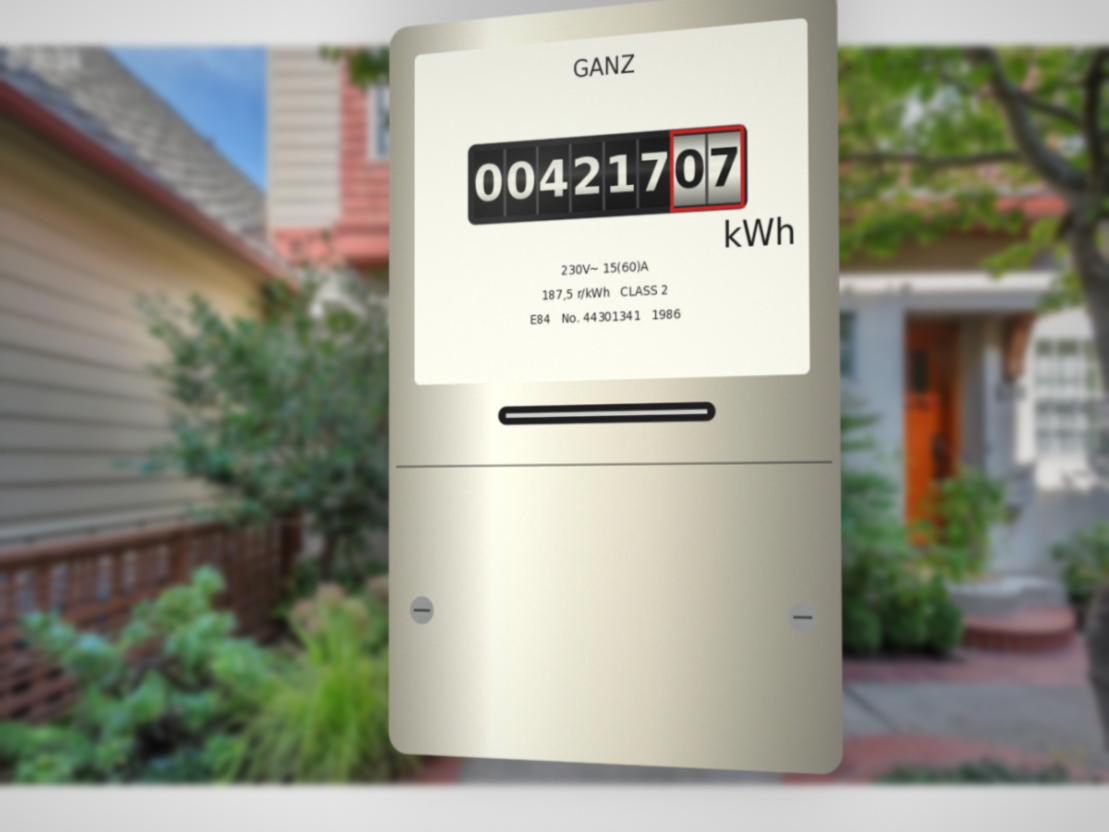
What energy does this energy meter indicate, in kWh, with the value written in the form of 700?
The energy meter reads 4217.07
